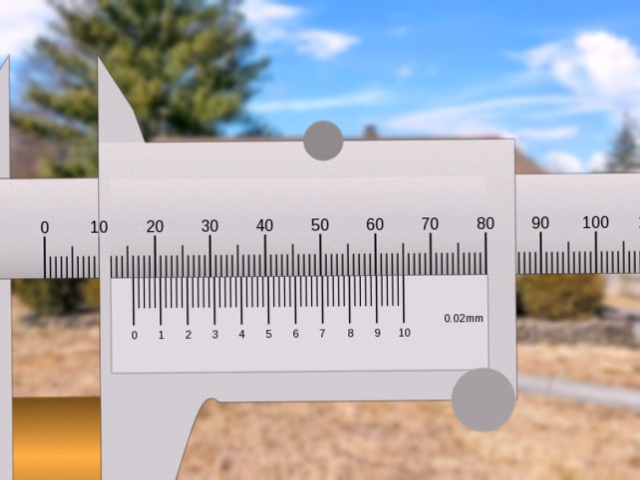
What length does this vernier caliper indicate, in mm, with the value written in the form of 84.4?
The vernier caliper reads 16.0
